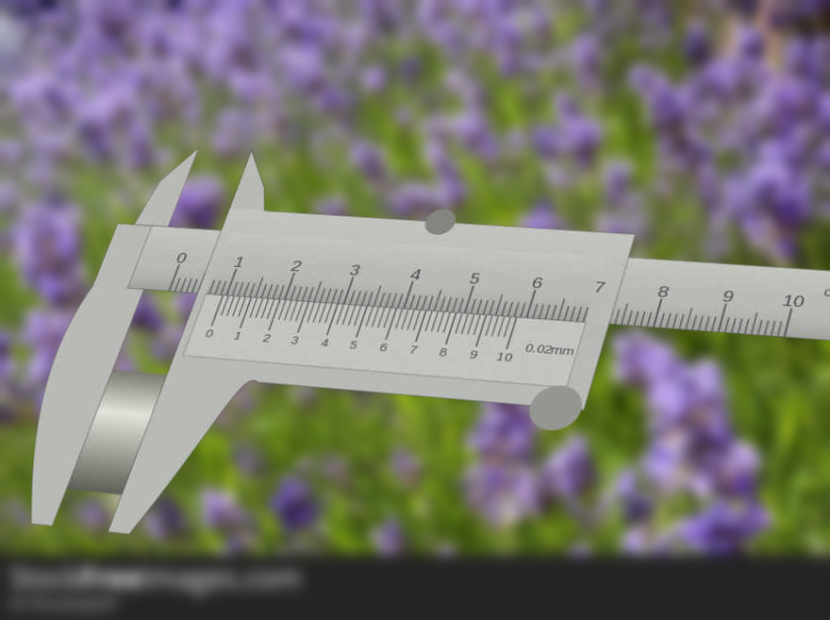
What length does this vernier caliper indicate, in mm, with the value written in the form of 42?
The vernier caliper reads 9.4
